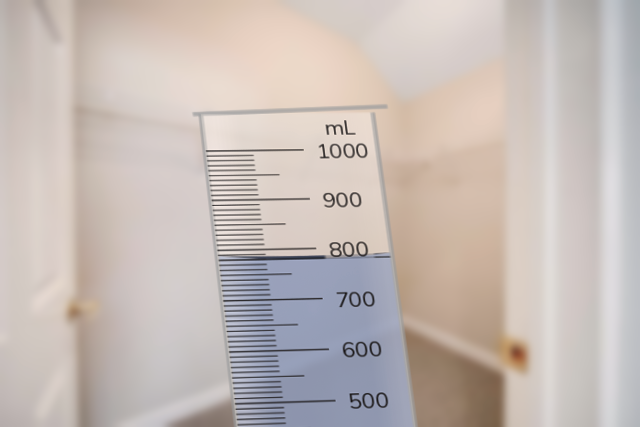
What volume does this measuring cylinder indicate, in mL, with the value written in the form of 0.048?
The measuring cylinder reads 780
